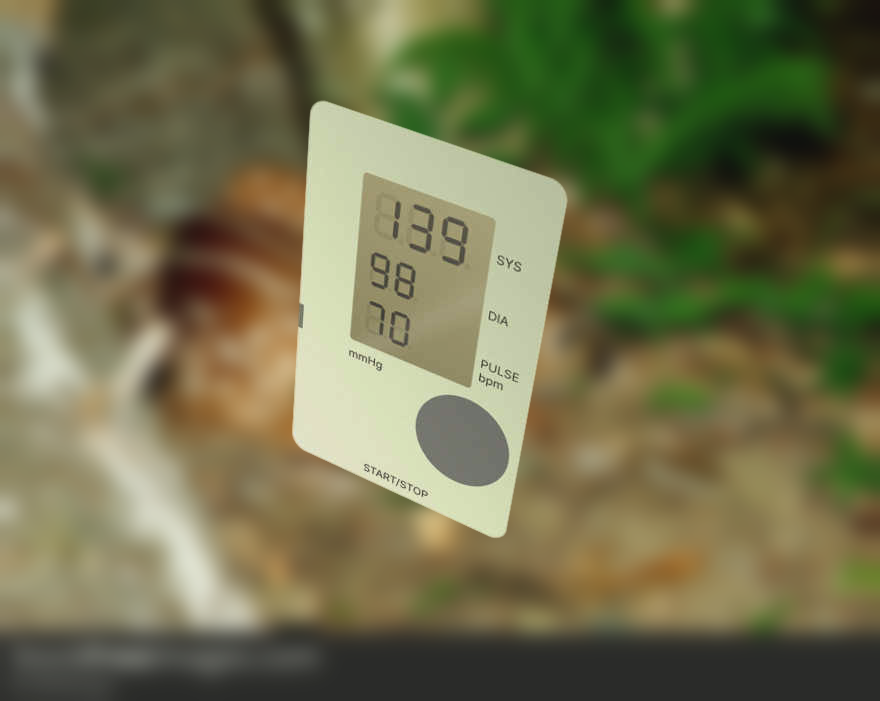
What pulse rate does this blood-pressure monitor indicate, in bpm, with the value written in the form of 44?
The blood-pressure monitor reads 70
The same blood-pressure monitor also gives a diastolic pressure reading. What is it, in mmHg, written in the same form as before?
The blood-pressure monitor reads 98
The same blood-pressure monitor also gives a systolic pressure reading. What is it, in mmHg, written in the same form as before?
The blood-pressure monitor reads 139
